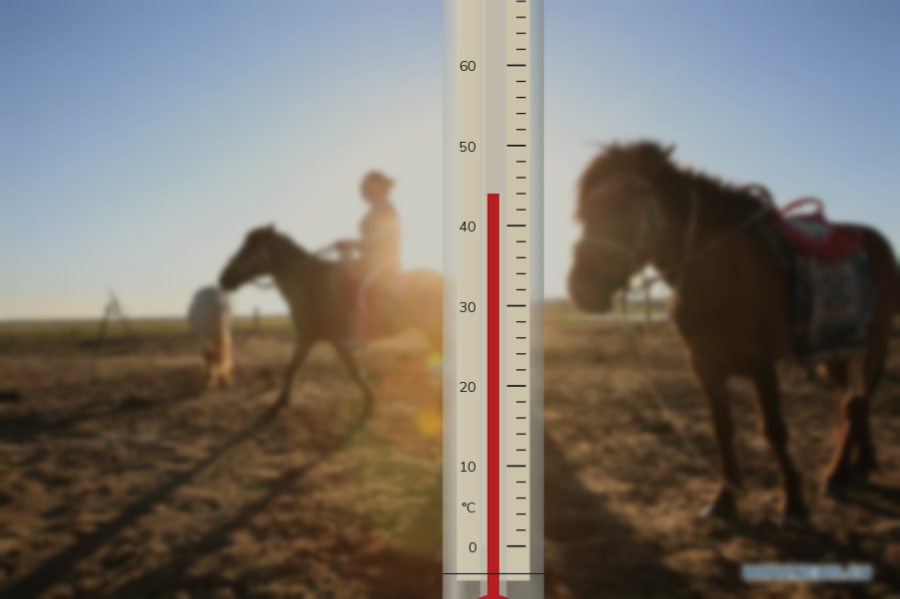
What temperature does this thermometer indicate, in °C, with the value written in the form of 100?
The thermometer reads 44
